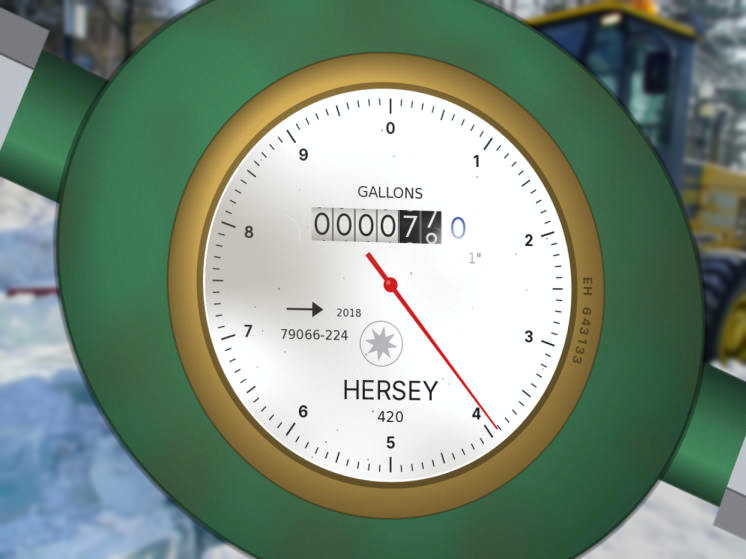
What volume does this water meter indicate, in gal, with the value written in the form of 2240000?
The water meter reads 773.9
